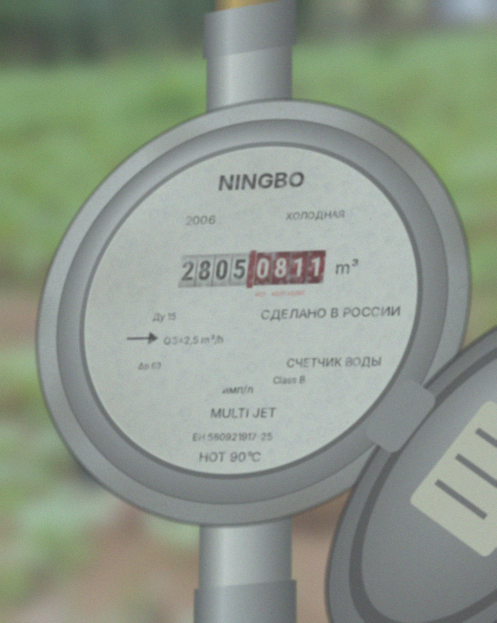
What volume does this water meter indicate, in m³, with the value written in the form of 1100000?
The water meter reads 2805.0811
